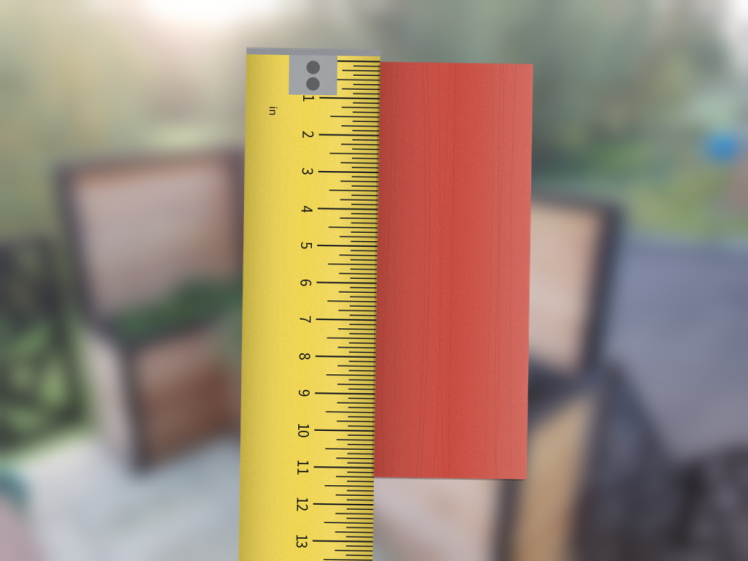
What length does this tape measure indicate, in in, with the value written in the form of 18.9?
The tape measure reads 11.25
